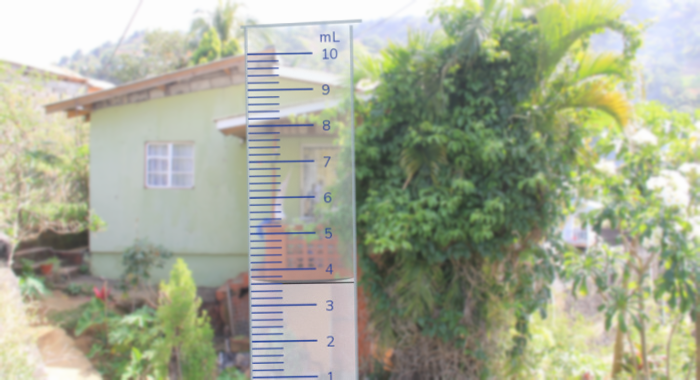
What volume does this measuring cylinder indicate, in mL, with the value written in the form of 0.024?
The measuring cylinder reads 3.6
